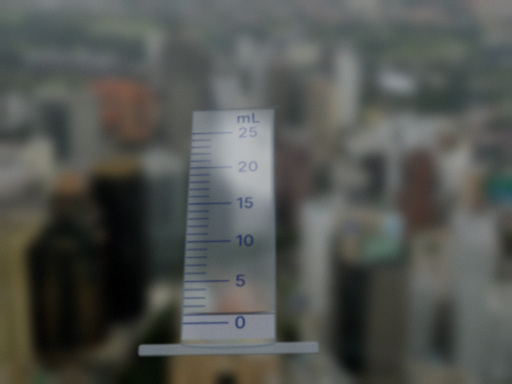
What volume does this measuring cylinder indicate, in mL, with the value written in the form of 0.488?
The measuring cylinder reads 1
